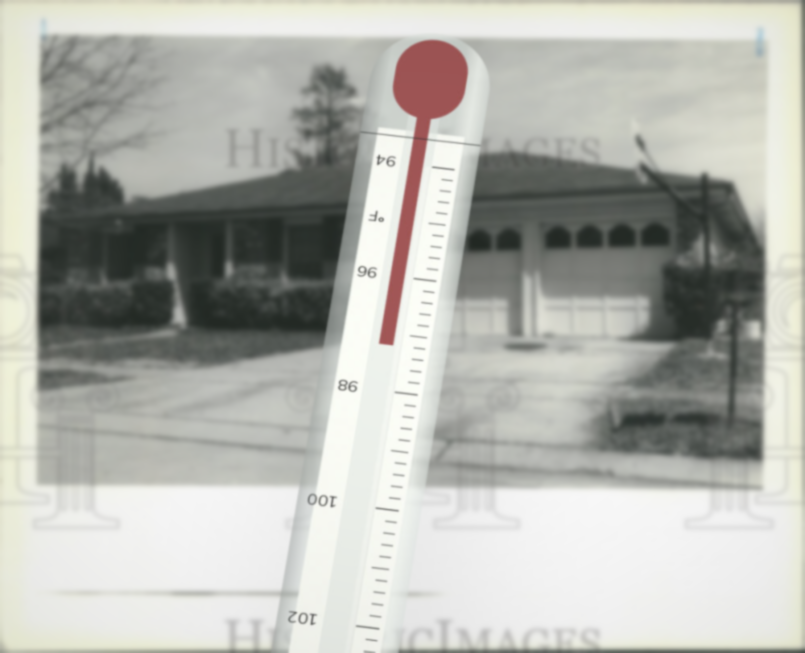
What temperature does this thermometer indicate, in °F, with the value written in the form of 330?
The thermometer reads 97.2
